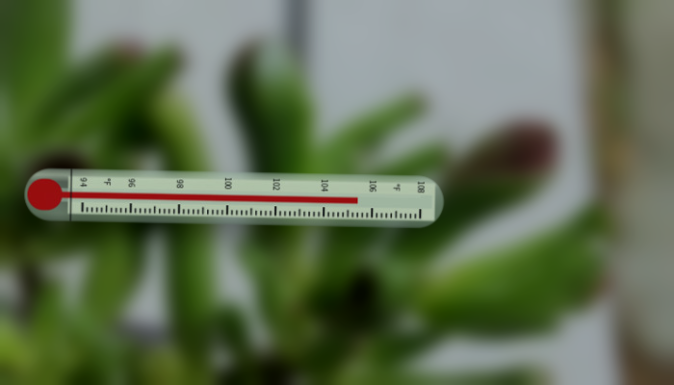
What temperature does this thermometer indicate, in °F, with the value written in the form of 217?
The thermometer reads 105.4
